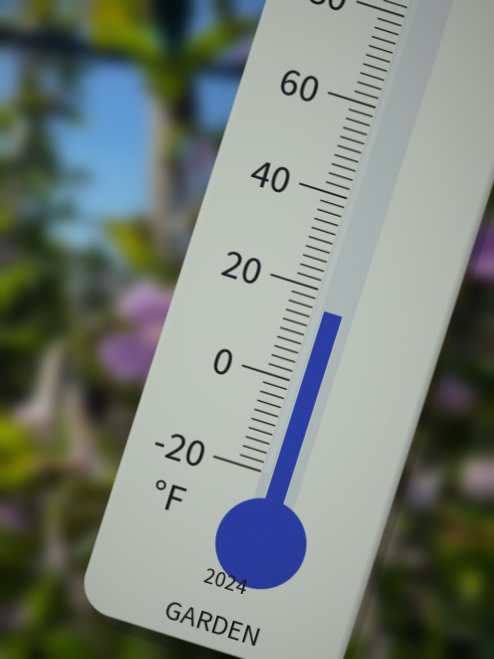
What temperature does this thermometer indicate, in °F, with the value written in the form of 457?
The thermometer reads 16
